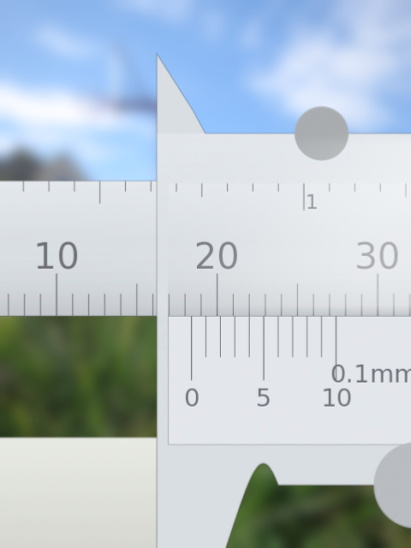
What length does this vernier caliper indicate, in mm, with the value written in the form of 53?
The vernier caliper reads 18.4
